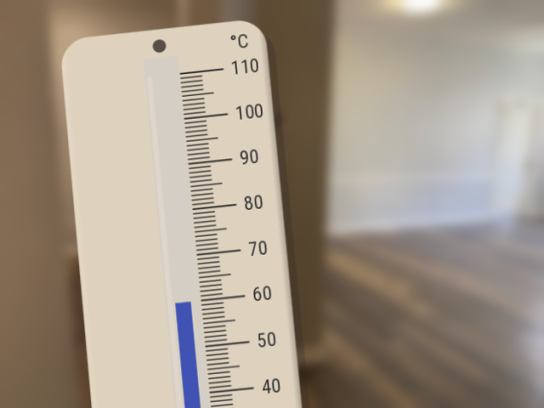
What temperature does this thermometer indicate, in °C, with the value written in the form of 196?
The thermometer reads 60
